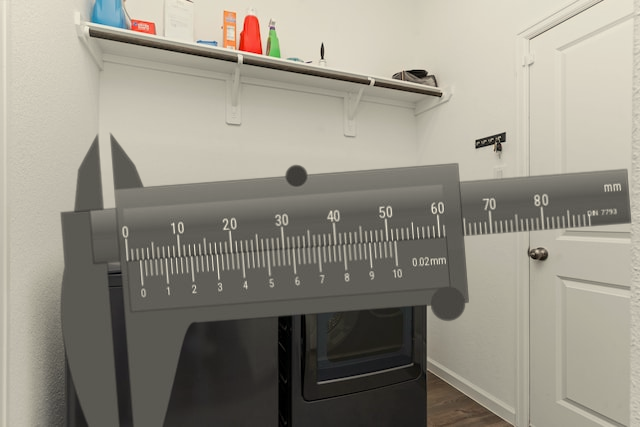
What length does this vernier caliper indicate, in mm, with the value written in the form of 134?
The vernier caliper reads 2.5
